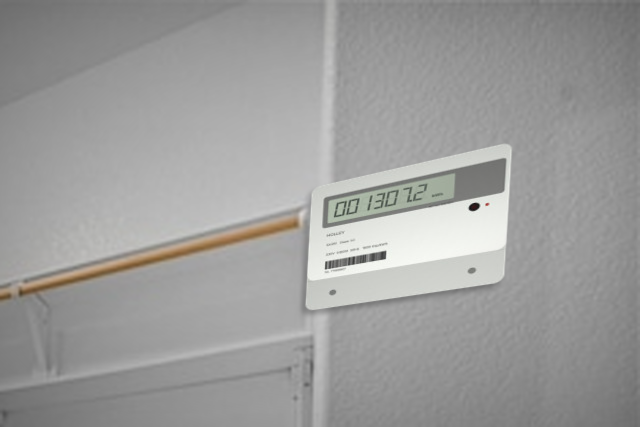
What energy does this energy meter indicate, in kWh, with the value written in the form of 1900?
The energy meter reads 1307.2
